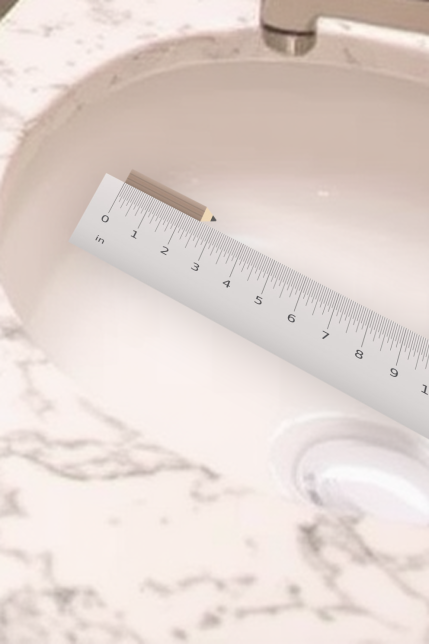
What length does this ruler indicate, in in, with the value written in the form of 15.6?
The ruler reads 3
